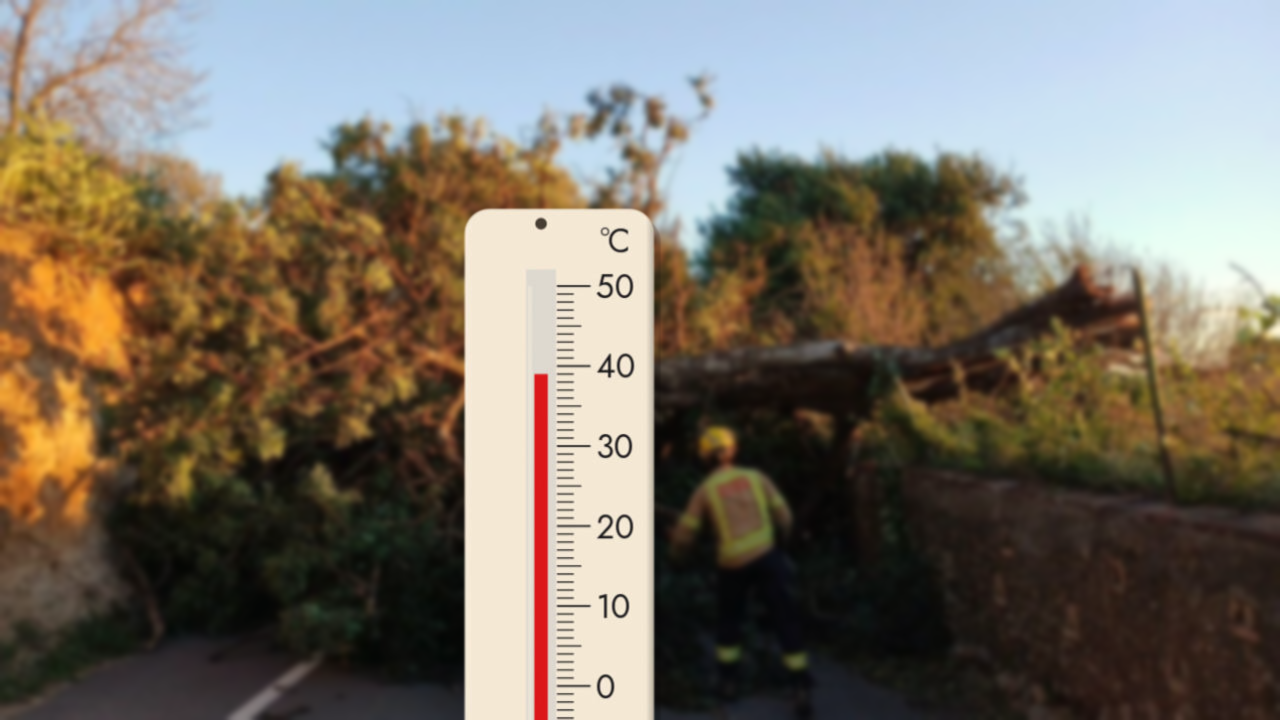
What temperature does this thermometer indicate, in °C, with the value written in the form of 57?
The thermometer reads 39
